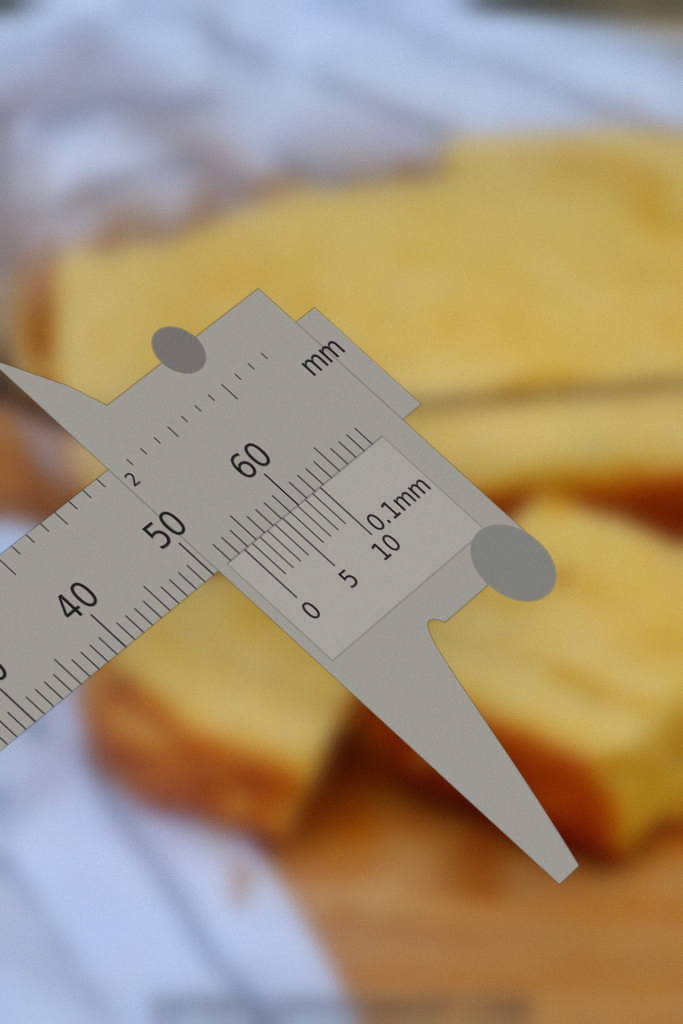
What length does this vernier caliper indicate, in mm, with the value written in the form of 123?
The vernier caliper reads 53.6
